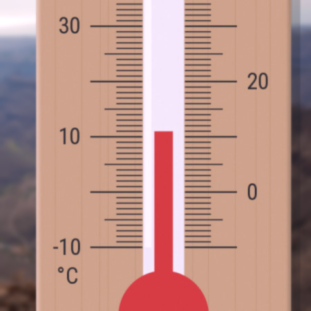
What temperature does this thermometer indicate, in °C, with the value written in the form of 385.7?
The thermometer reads 11
